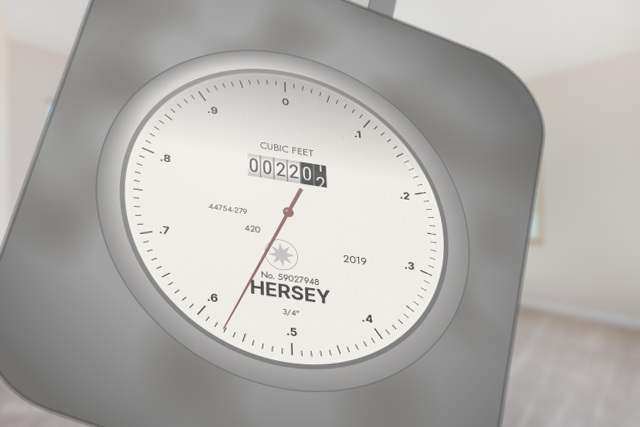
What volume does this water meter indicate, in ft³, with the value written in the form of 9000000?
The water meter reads 2201.57
